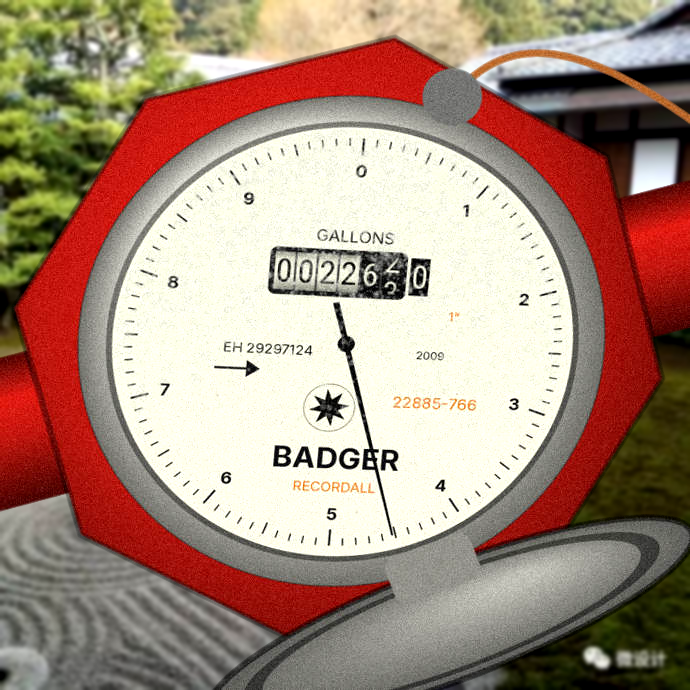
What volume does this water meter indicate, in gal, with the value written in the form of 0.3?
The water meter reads 22624.5
